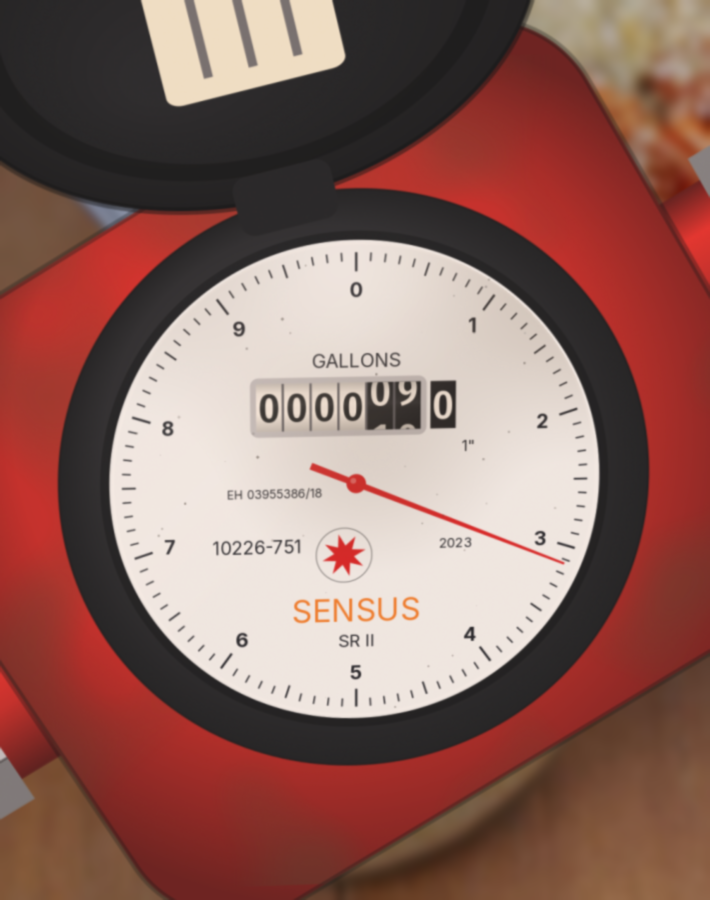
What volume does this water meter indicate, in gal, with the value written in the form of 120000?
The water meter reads 93.1
